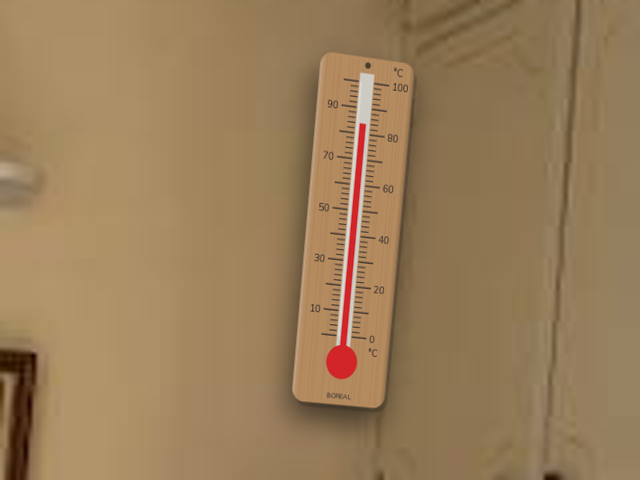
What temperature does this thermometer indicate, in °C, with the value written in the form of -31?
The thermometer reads 84
